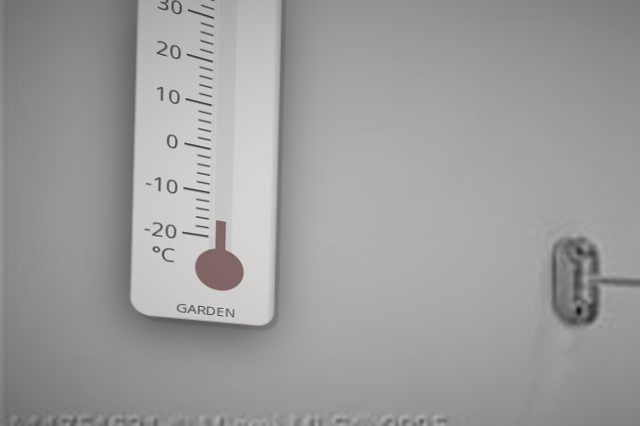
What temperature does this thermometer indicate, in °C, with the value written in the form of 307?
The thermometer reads -16
